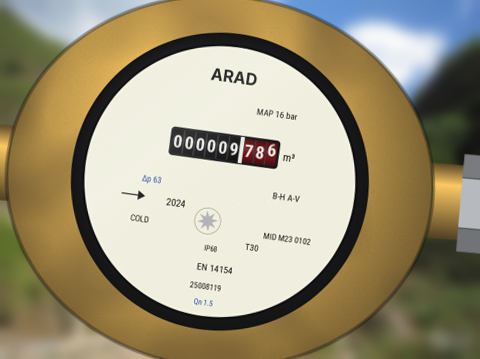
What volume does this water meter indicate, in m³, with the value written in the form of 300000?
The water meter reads 9.786
